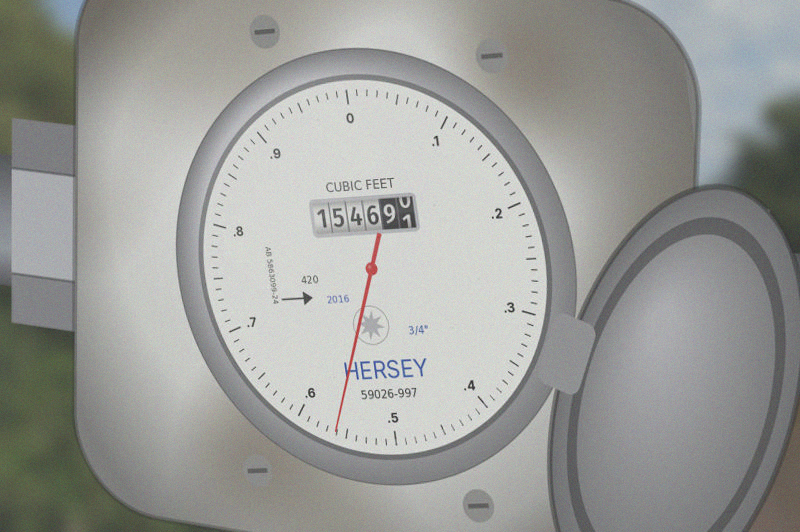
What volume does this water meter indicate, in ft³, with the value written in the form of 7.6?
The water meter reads 154690.56
